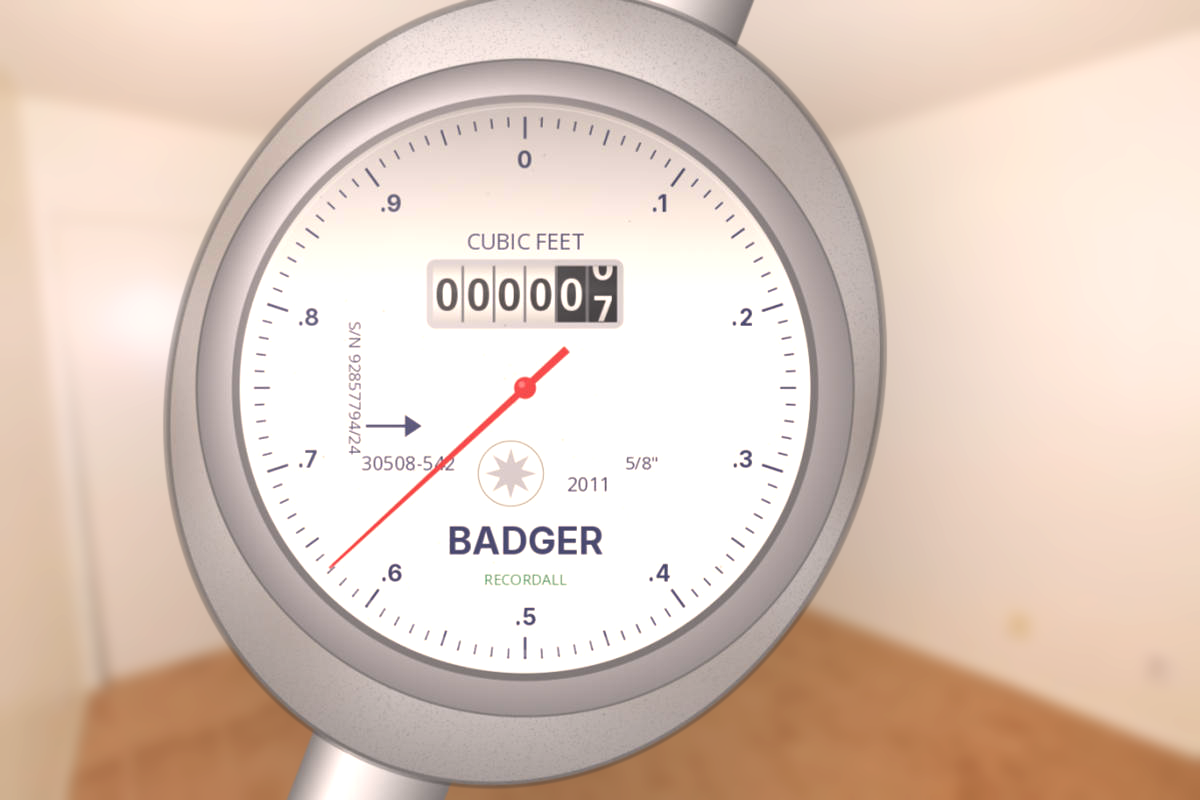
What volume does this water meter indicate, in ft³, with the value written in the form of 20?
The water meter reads 6.63
